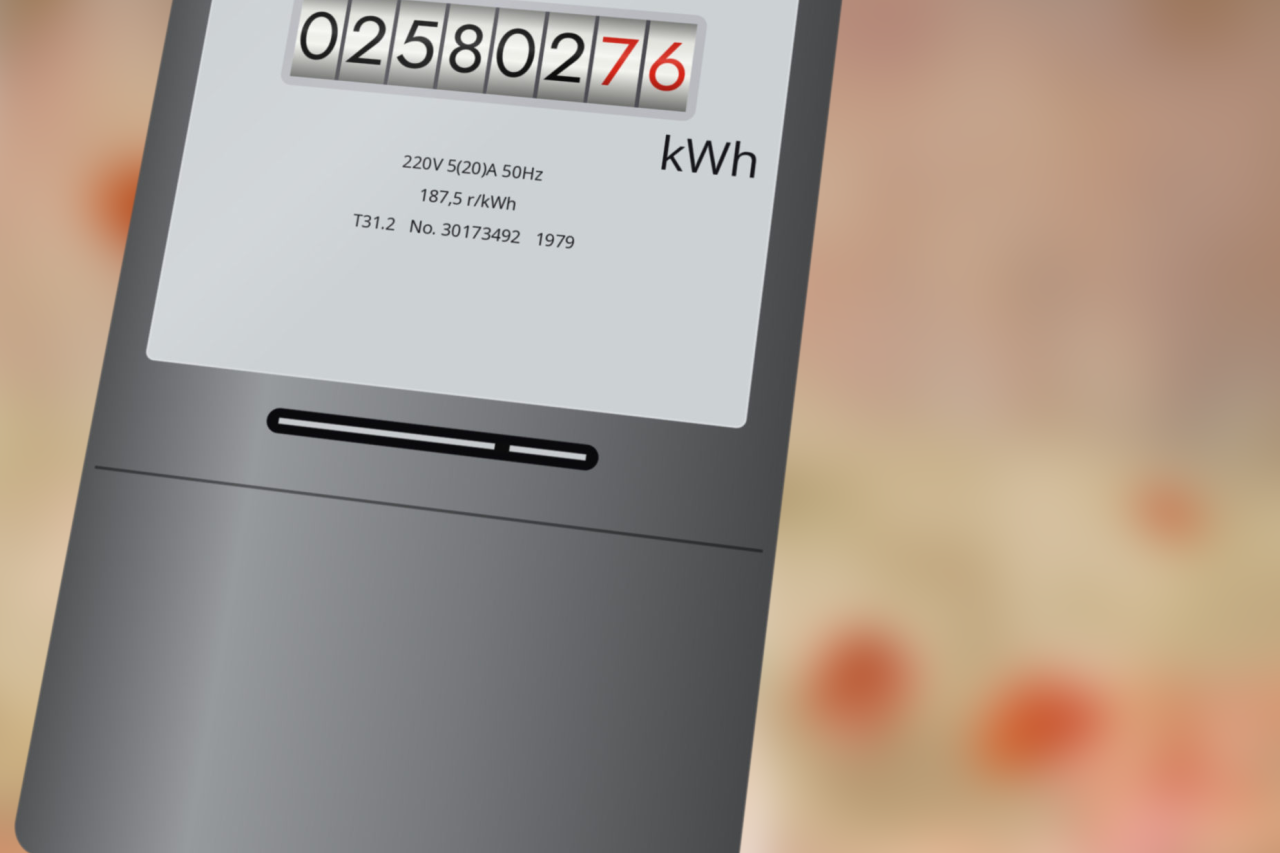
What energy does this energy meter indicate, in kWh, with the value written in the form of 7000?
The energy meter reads 25802.76
